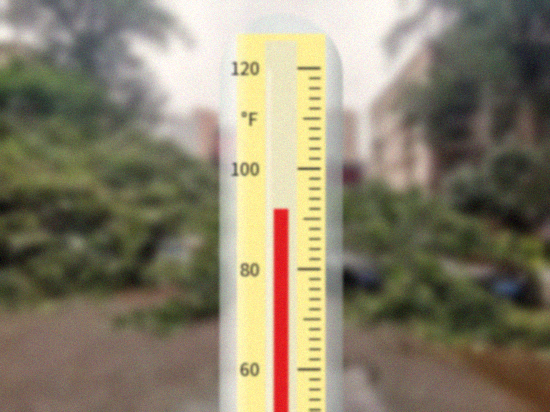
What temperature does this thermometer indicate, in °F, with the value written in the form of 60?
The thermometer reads 92
